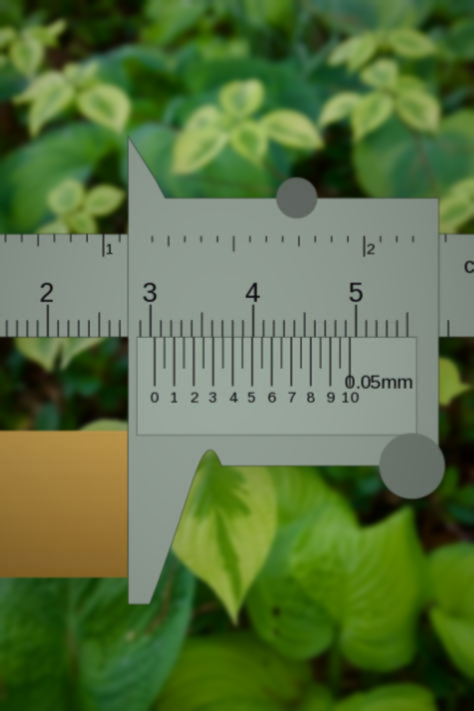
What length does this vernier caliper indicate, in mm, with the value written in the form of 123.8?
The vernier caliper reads 30.4
